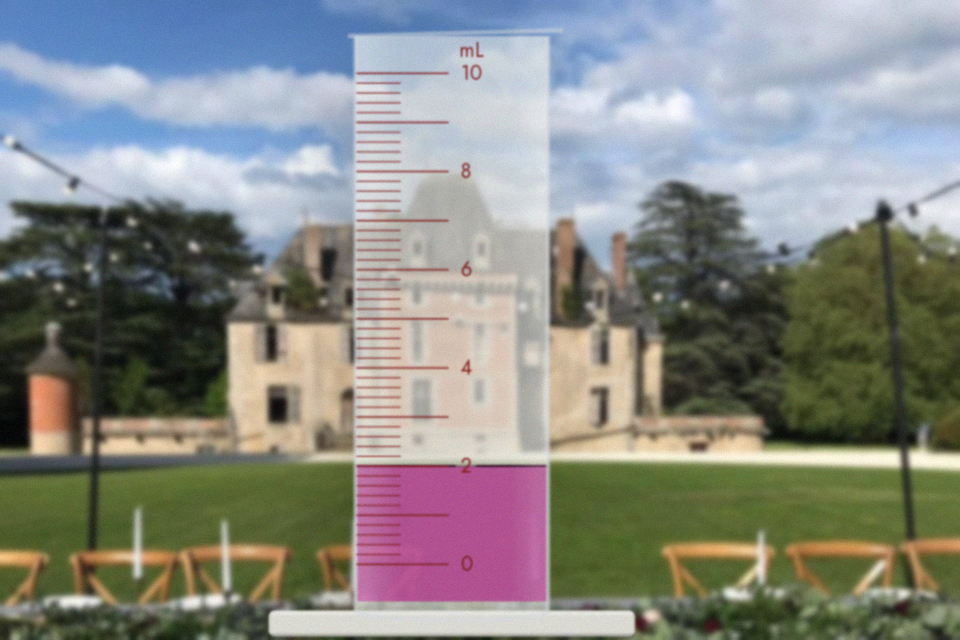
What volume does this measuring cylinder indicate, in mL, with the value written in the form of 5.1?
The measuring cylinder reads 2
